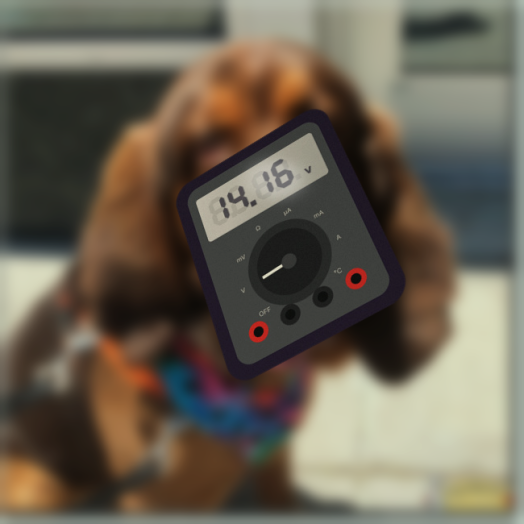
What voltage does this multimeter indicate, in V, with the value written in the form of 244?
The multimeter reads 14.16
